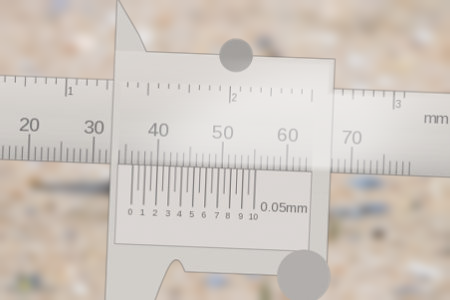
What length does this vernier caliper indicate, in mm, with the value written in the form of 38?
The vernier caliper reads 36.2
